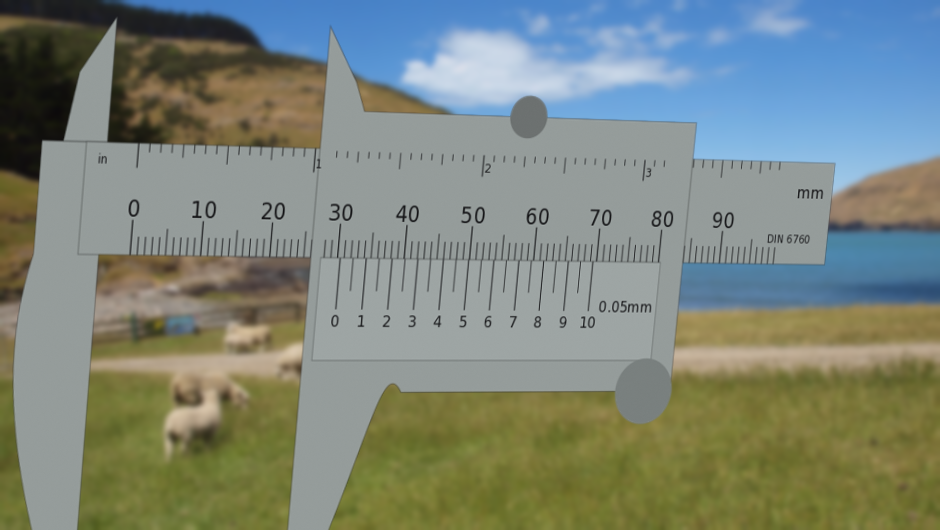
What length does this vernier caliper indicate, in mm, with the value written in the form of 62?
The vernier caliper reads 30.4
